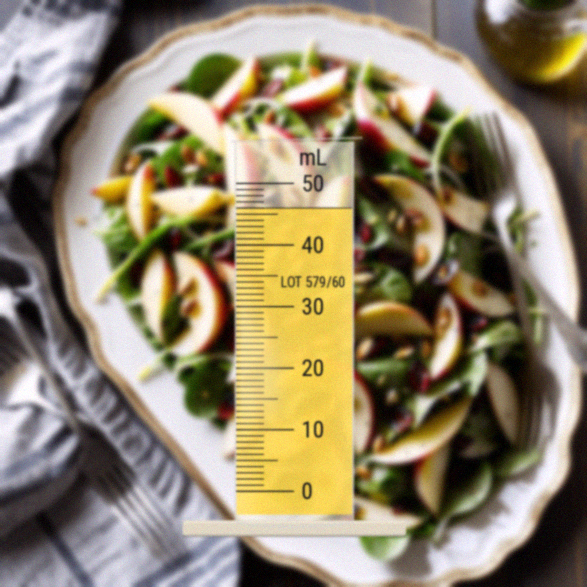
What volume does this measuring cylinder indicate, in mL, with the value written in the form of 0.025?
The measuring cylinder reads 46
